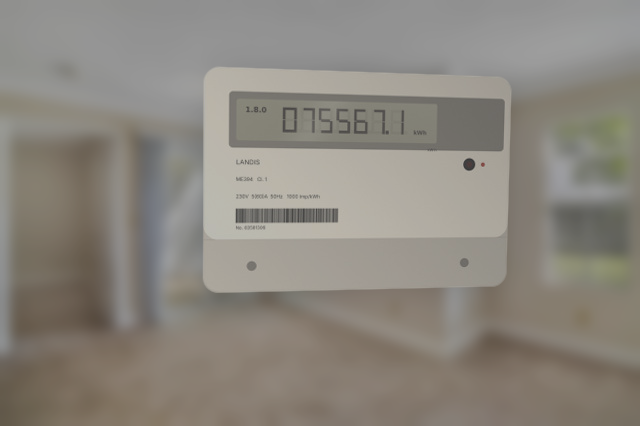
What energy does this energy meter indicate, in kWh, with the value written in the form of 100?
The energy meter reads 75567.1
